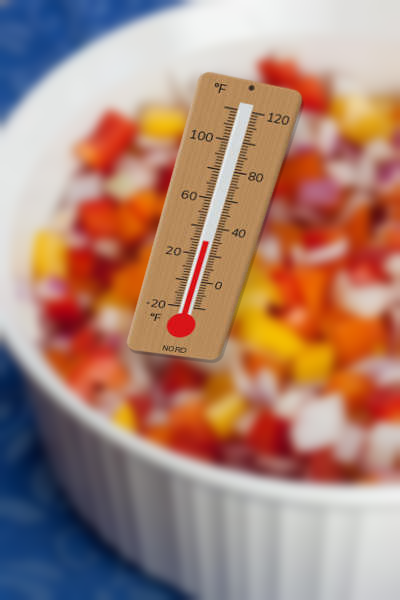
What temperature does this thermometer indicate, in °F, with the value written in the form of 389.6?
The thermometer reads 30
